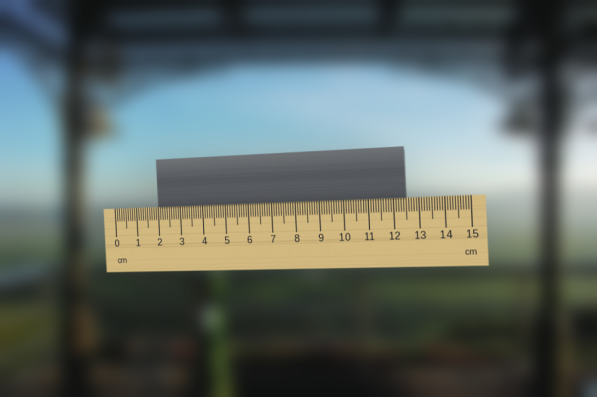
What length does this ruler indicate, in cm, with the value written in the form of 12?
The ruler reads 10.5
